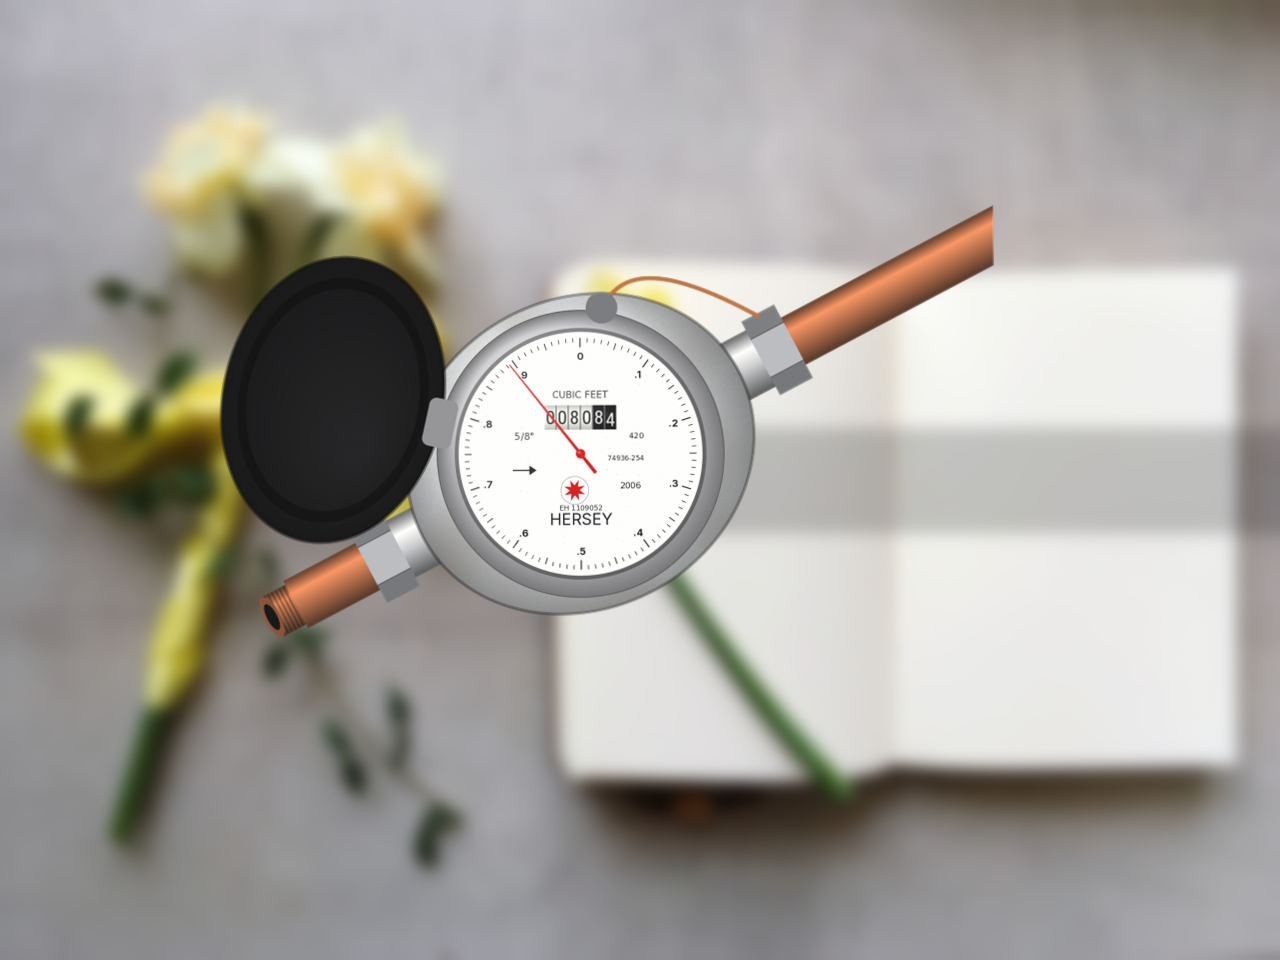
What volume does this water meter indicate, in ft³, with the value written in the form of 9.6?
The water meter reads 8083.89
